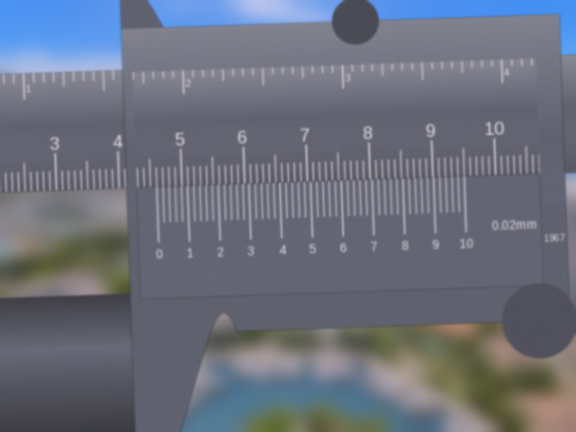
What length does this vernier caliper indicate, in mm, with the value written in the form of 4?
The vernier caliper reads 46.0
